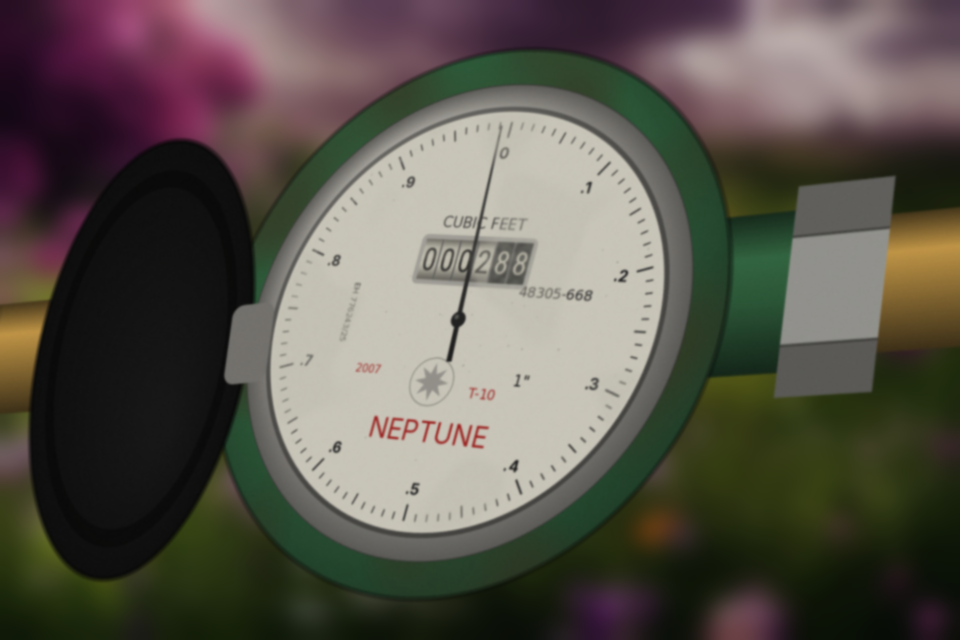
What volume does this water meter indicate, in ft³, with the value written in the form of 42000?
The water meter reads 287.99
